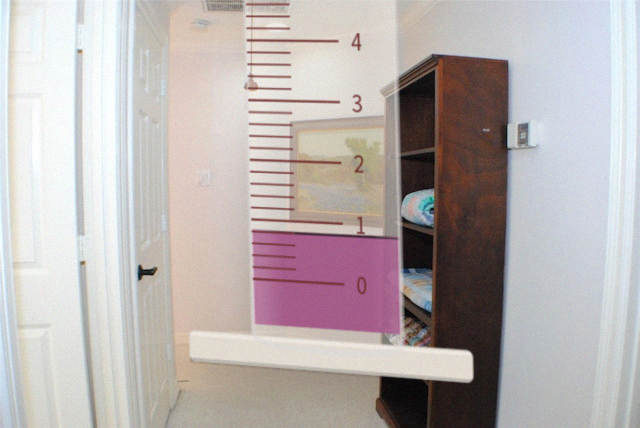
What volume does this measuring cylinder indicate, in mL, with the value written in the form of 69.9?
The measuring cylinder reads 0.8
